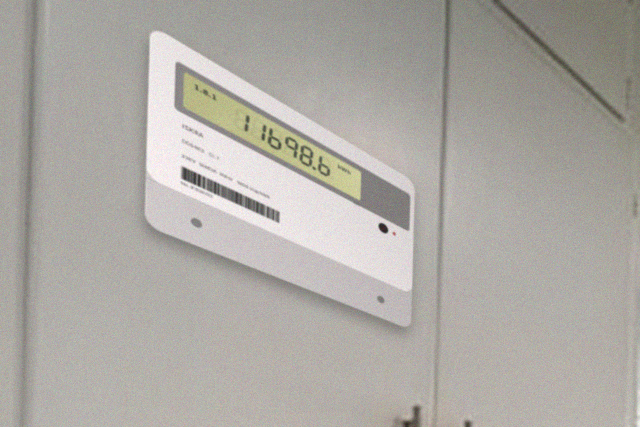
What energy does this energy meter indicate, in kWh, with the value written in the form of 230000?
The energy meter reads 11698.6
